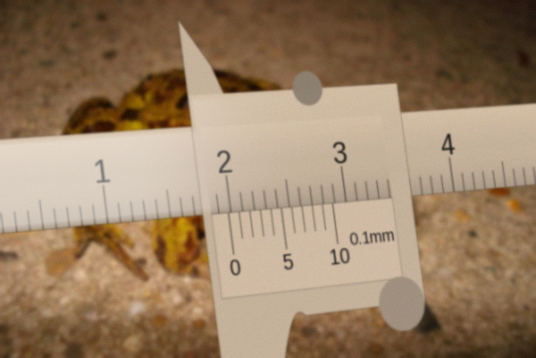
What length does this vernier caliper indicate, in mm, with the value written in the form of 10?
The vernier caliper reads 19.8
